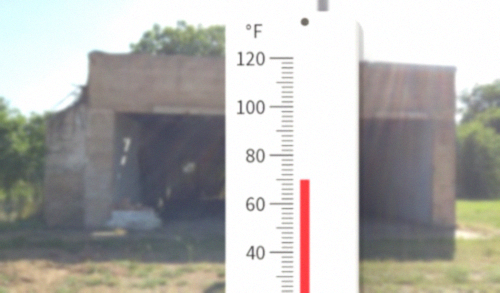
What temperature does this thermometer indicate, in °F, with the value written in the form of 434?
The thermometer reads 70
